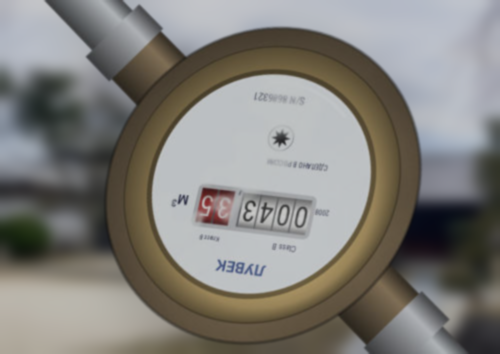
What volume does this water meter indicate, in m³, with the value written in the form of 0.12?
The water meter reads 43.35
